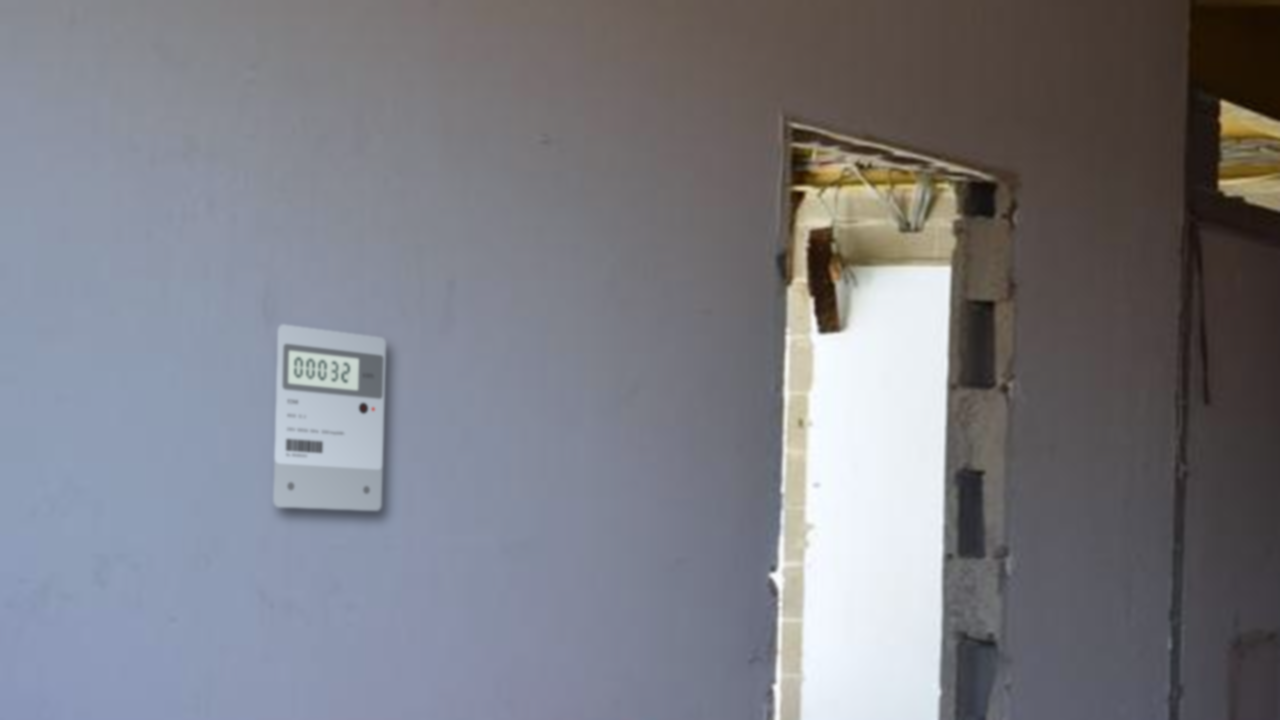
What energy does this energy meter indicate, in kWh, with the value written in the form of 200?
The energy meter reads 32
